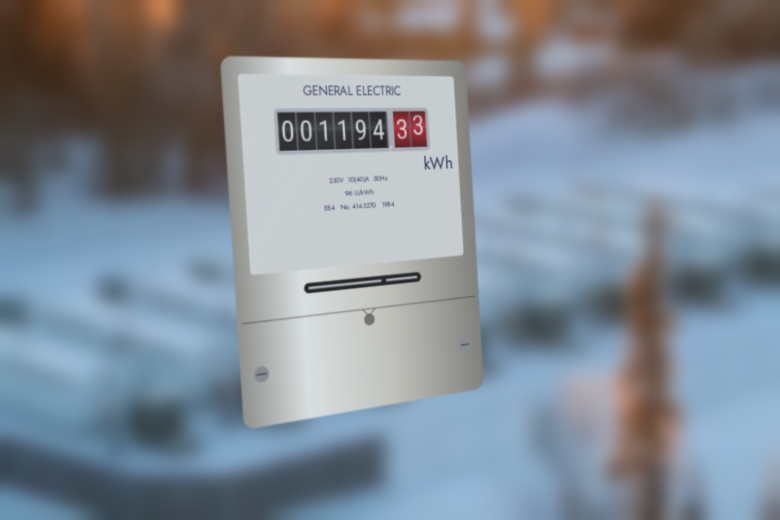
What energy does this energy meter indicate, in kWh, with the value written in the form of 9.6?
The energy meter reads 1194.33
